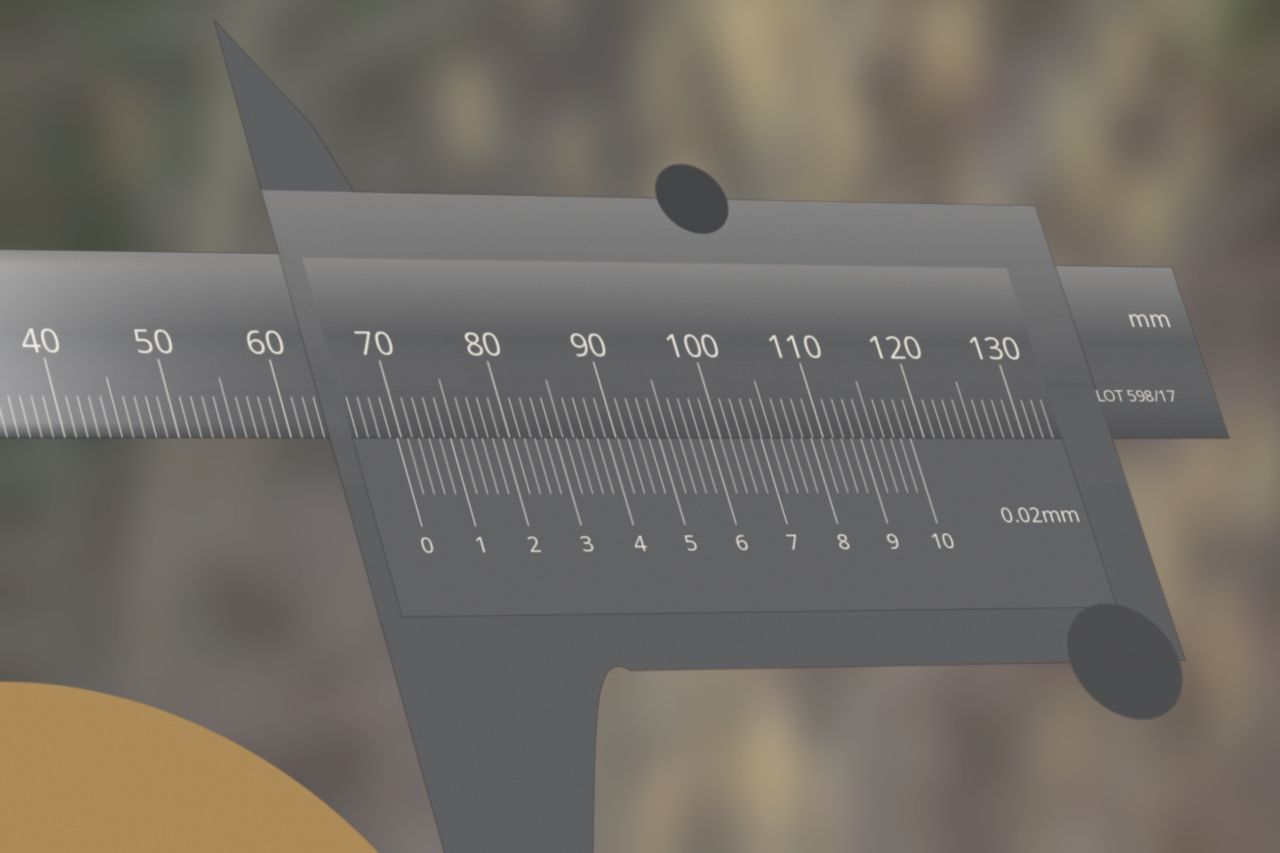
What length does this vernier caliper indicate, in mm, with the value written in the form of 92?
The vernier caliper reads 69.6
